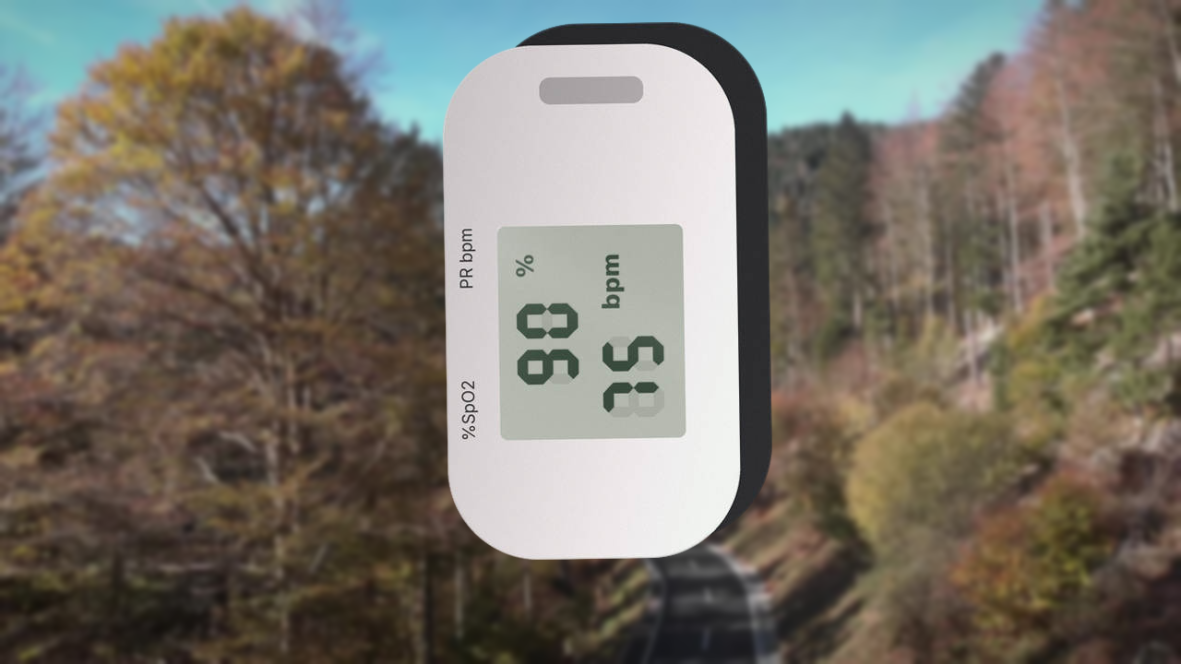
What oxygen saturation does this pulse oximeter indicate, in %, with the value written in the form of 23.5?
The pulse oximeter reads 90
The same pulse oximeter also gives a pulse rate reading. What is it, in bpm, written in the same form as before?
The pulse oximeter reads 75
